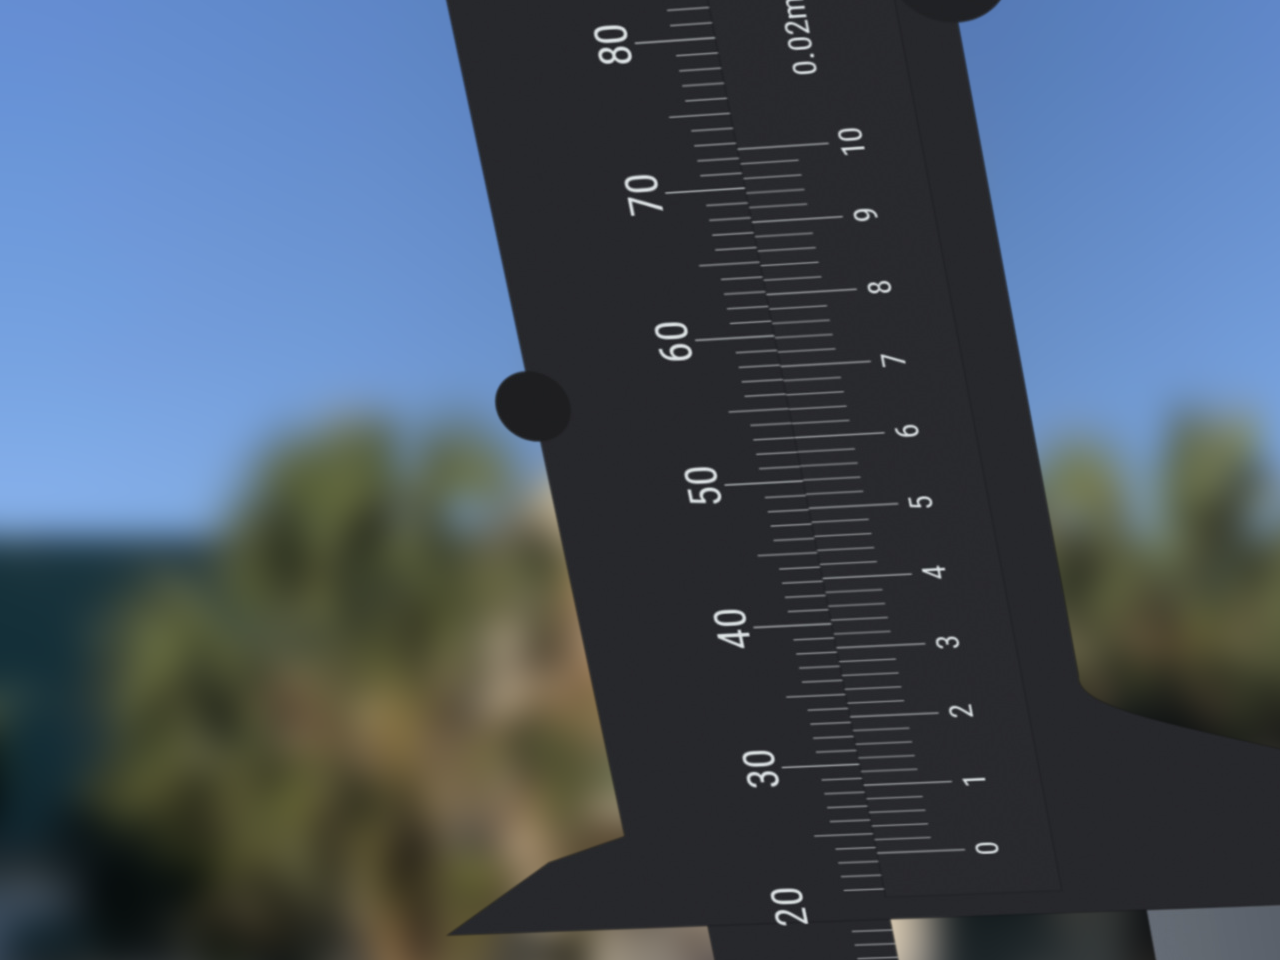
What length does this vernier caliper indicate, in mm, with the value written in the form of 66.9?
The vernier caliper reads 23.6
